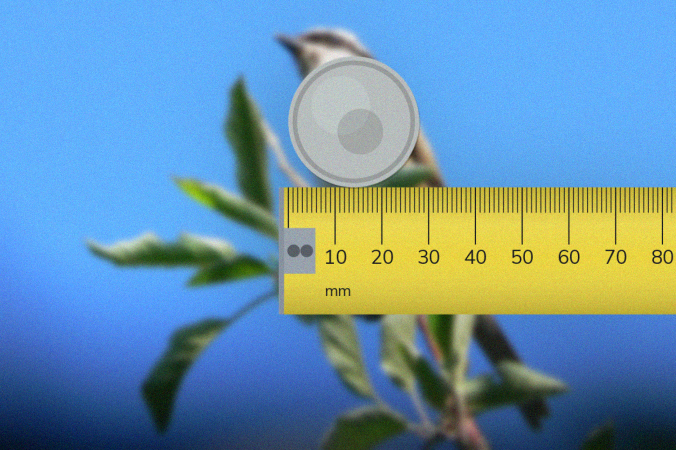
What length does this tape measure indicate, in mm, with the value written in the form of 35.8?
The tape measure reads 28
